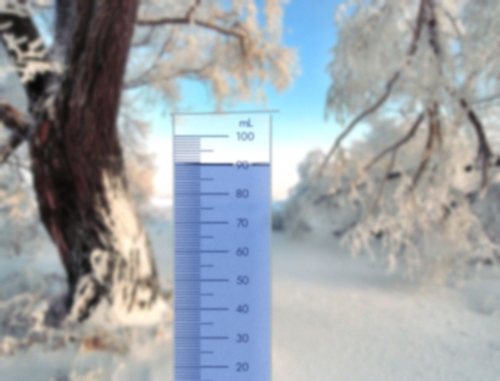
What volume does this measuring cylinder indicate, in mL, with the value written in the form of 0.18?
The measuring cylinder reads 90
